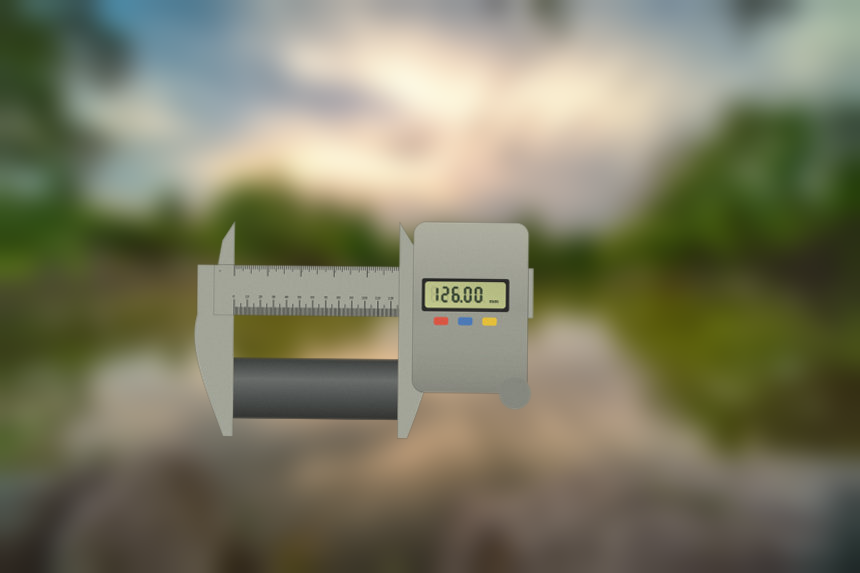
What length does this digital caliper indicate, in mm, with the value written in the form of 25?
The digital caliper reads 126.00
